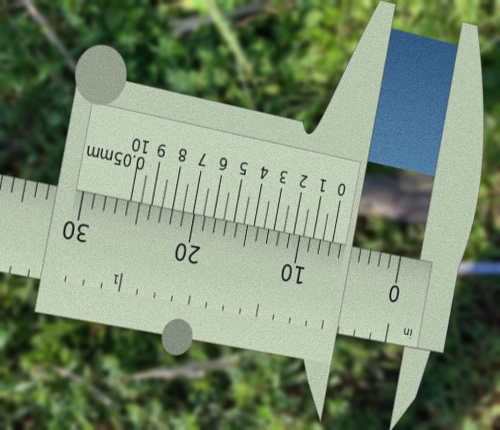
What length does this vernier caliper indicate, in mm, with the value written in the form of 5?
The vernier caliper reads 6.8
